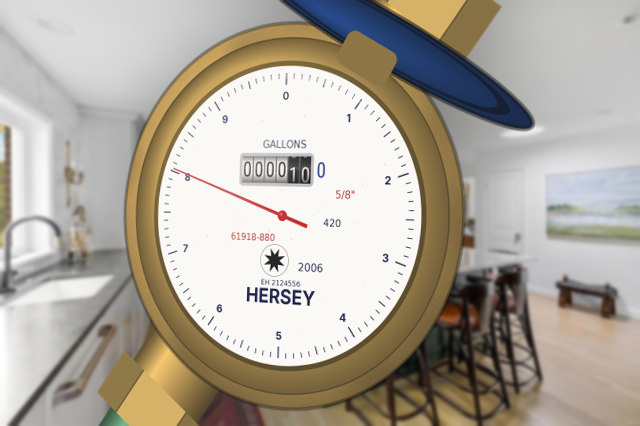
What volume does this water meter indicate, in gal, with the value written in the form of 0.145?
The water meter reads 98.0
